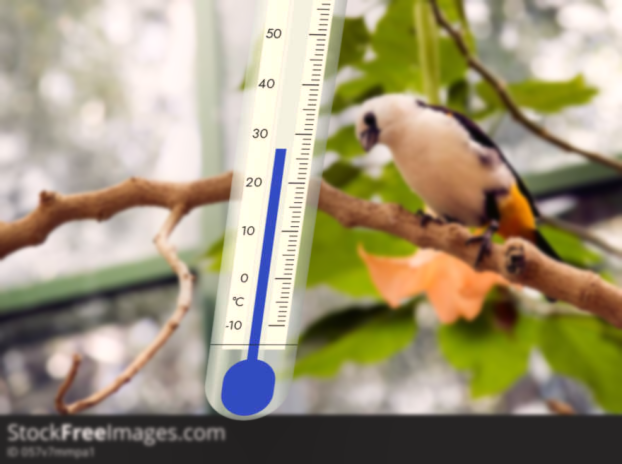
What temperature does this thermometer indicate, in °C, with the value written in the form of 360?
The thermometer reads 27
